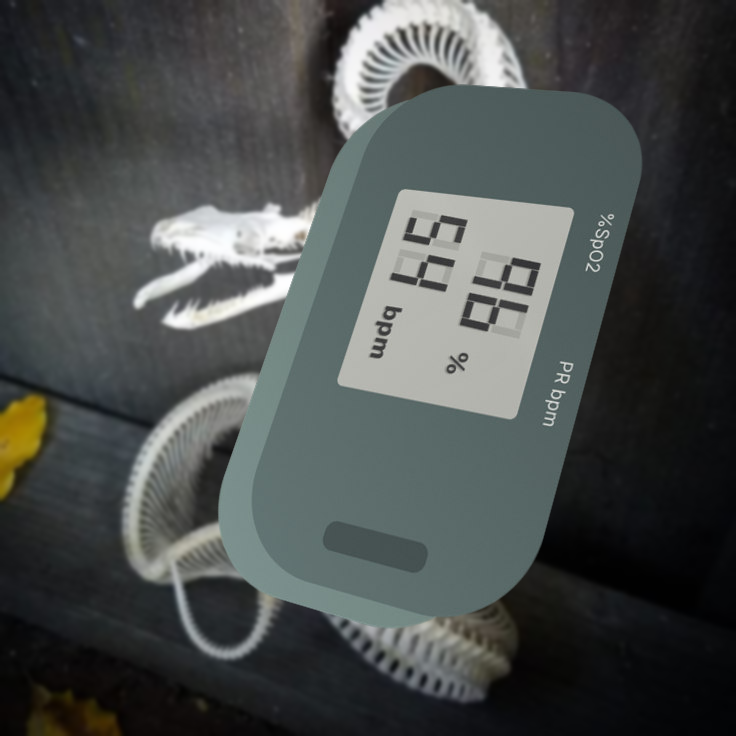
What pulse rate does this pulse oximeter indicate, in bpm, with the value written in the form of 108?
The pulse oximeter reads 54
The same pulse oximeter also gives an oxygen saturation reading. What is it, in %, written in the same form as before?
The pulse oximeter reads 96
